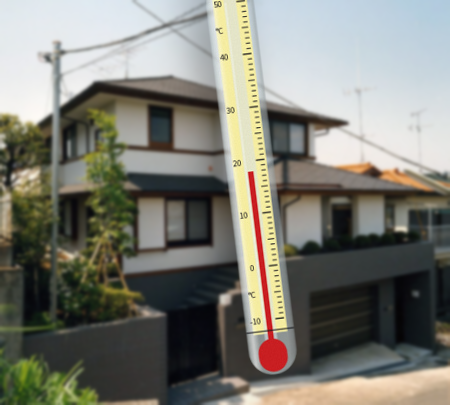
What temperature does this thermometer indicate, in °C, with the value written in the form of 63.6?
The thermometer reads 18
